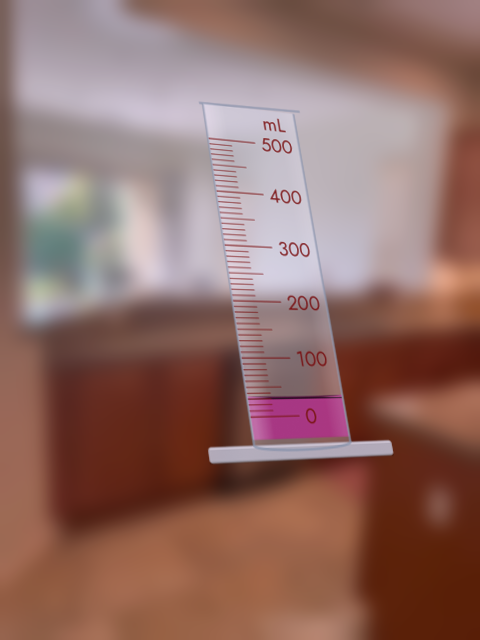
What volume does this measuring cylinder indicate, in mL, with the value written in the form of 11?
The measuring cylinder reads 30
